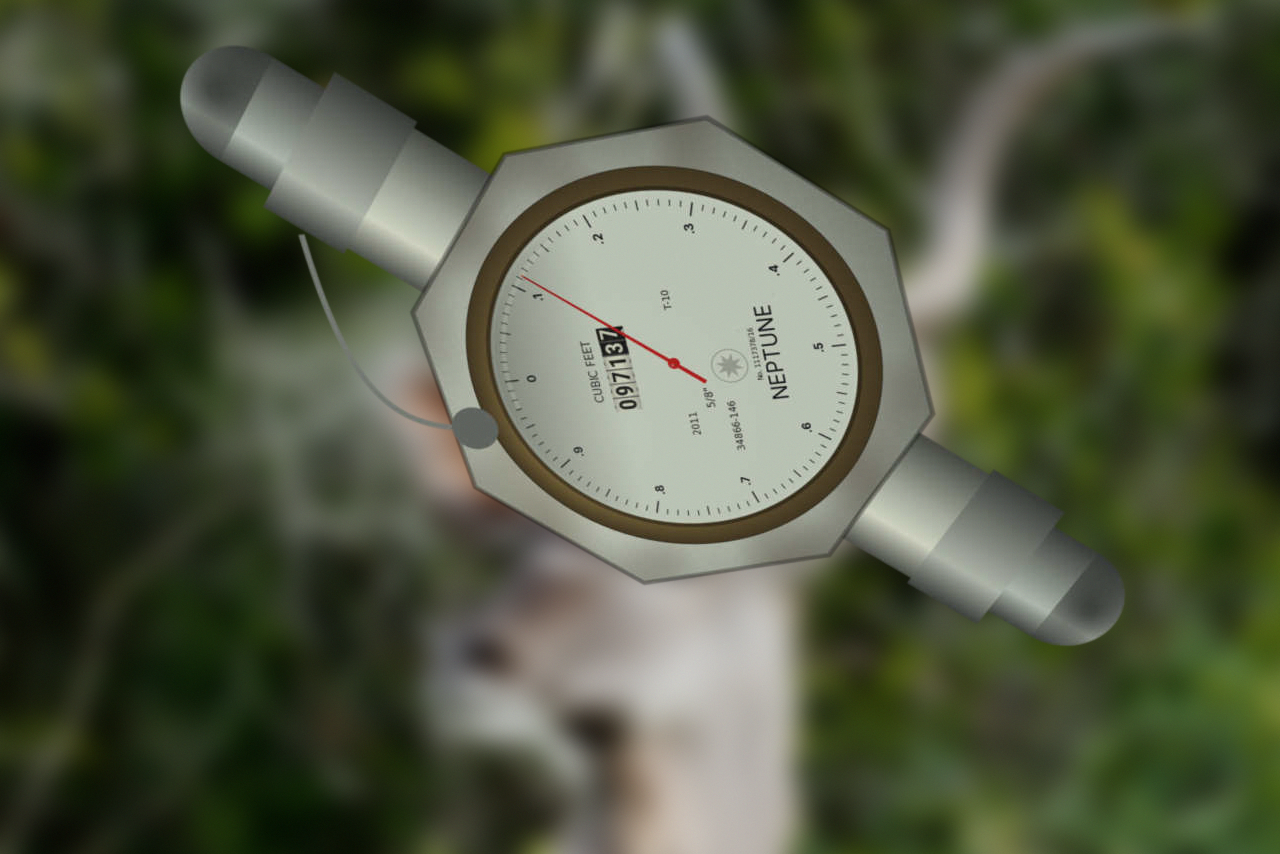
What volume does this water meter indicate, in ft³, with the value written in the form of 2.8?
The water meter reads 97137.11
